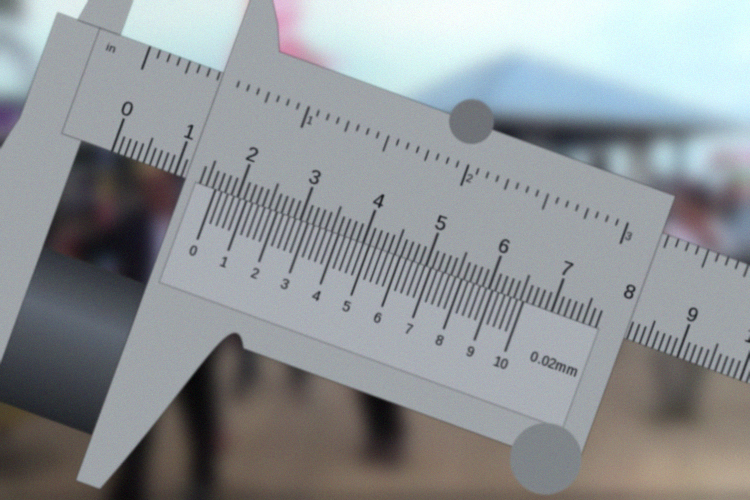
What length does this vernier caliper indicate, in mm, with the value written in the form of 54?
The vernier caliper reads 16.5
